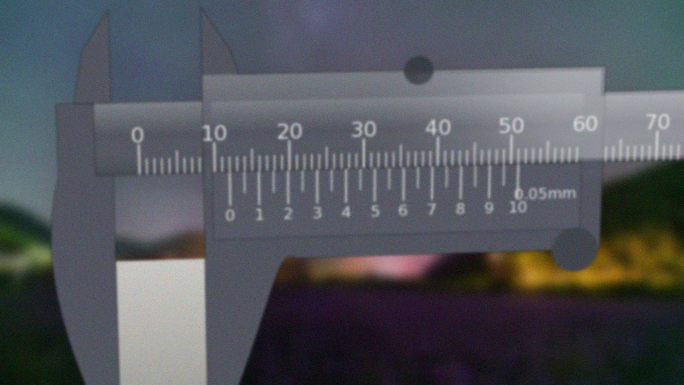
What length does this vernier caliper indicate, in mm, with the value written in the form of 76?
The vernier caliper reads 12.0
